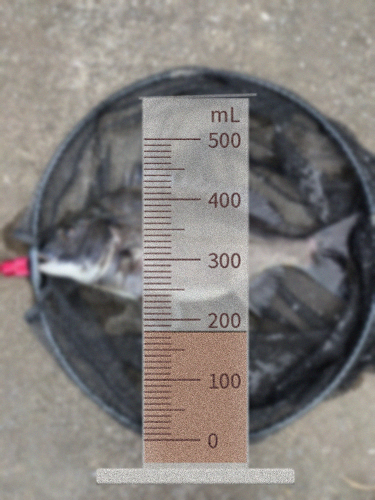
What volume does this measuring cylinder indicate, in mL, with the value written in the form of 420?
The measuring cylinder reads 180
